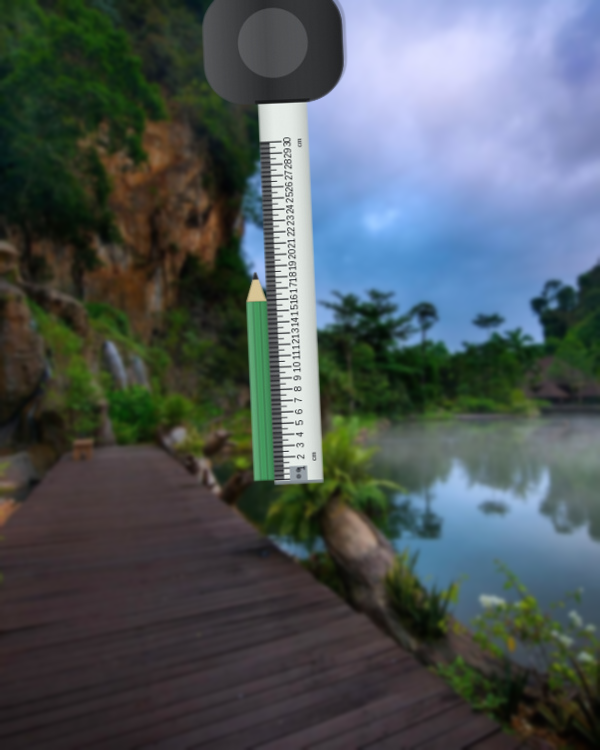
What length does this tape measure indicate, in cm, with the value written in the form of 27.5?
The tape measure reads 18.5
